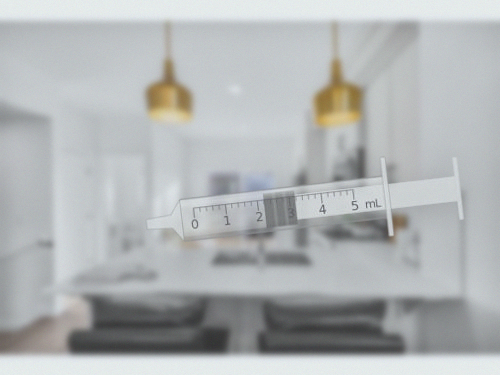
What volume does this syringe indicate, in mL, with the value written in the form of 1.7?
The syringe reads 2.2
